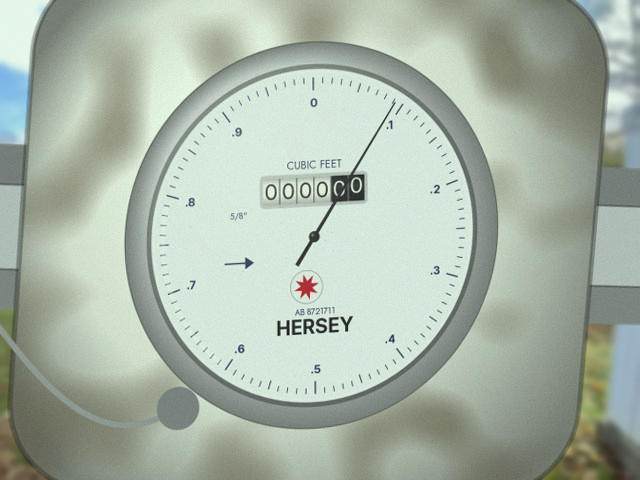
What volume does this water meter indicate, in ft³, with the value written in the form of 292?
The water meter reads 0.09
